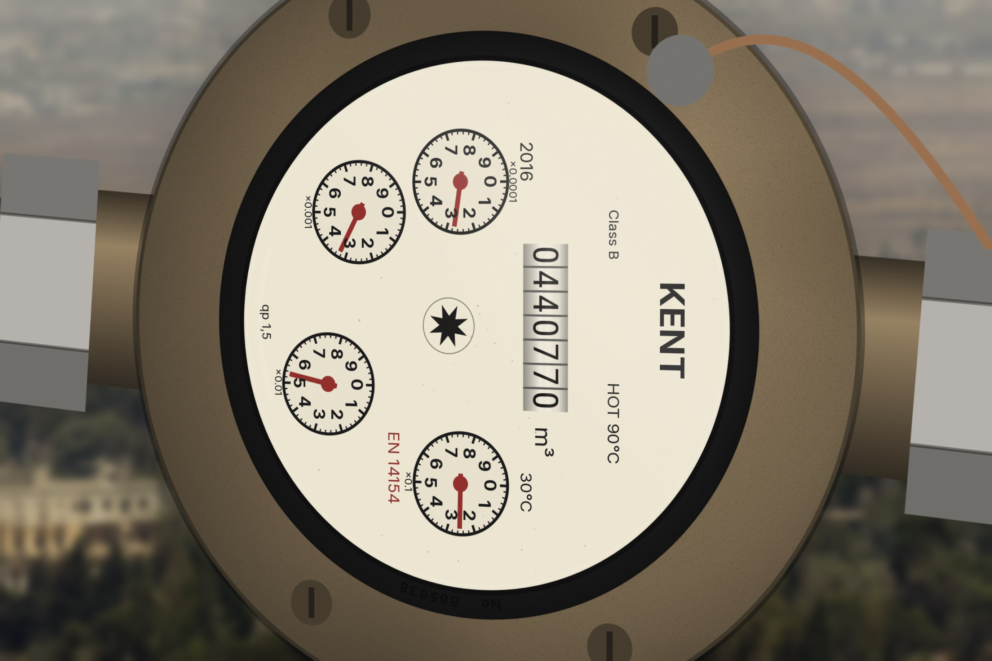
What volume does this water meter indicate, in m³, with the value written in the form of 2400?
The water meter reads 440770.2532
